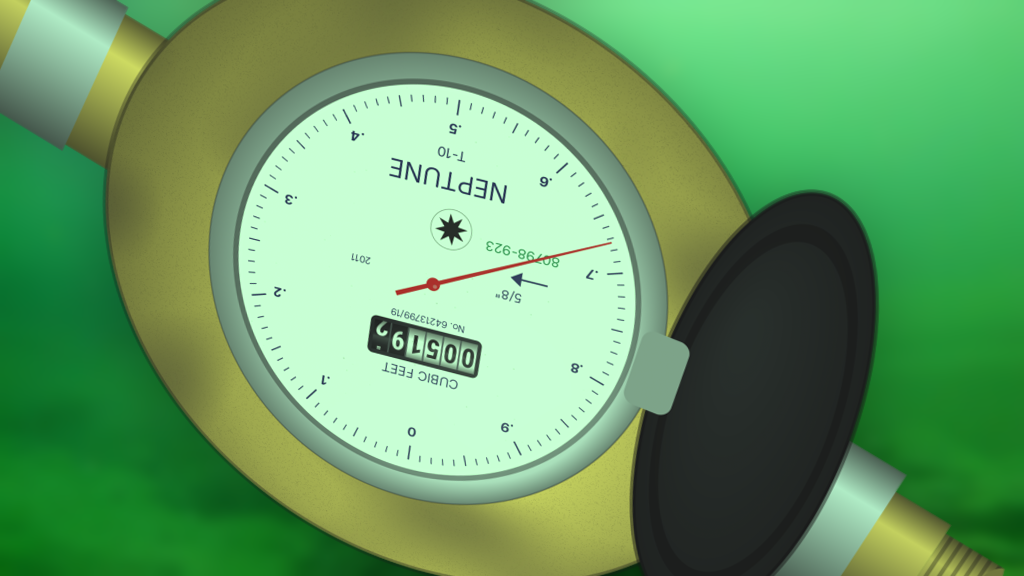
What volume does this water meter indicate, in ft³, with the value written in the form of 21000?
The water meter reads 5191.67
